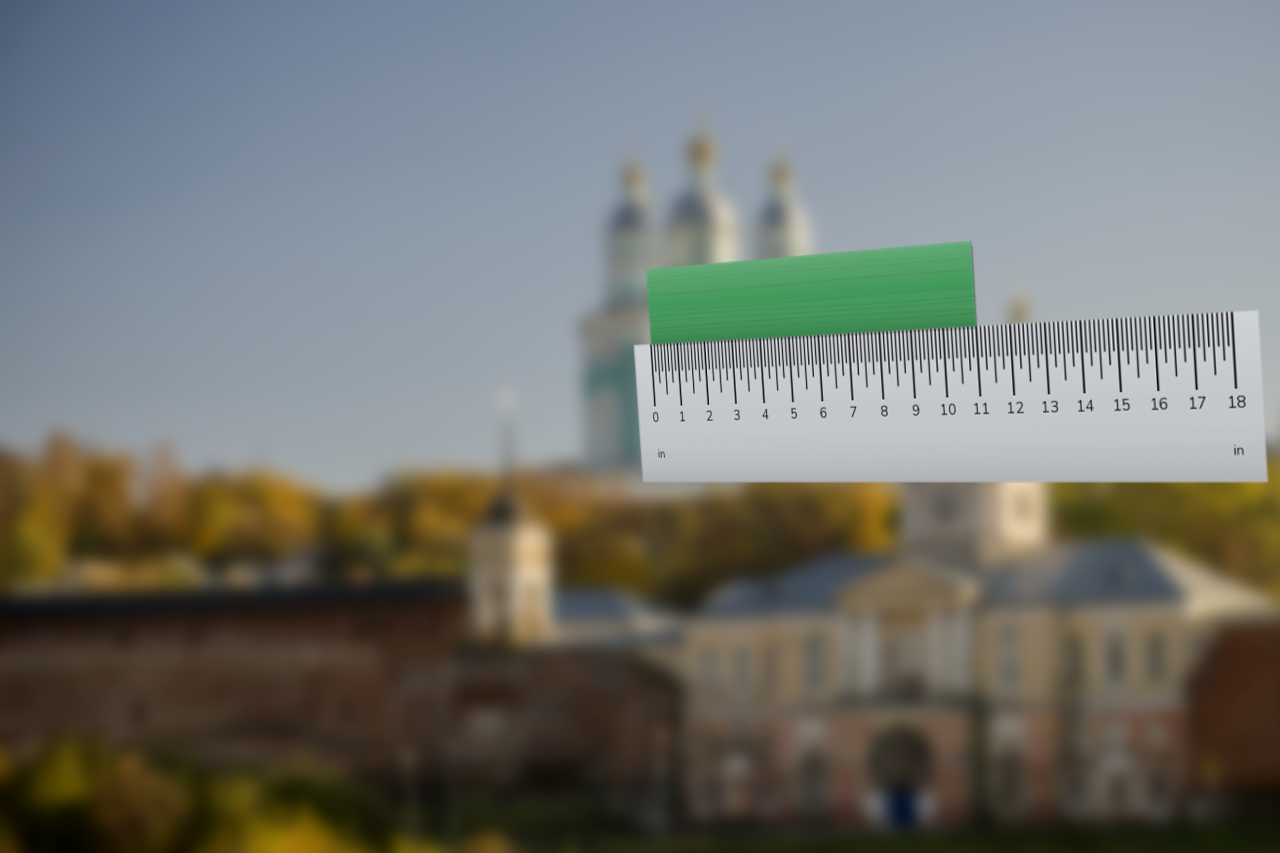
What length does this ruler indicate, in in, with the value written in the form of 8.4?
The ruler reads 11
